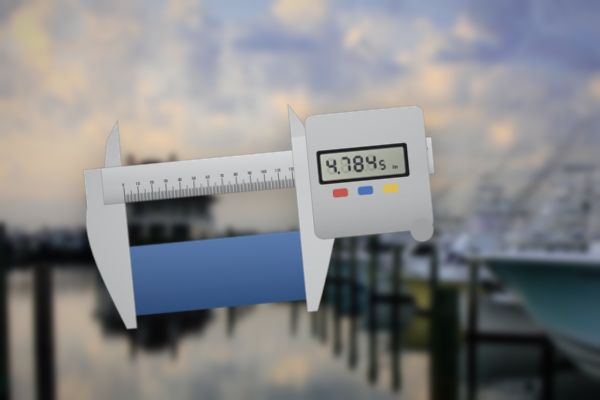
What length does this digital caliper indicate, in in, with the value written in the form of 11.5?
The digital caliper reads 4.7845
